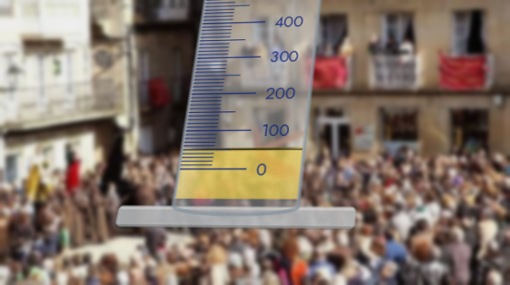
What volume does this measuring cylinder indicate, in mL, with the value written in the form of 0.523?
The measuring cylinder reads 50
